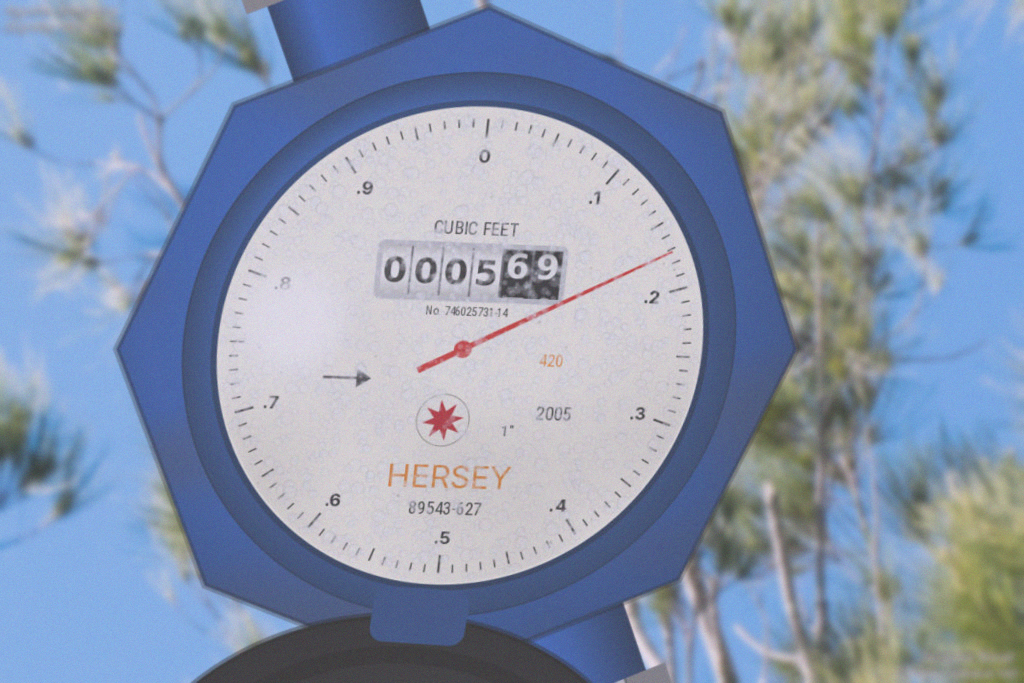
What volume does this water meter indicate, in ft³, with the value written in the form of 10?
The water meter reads 569.17
